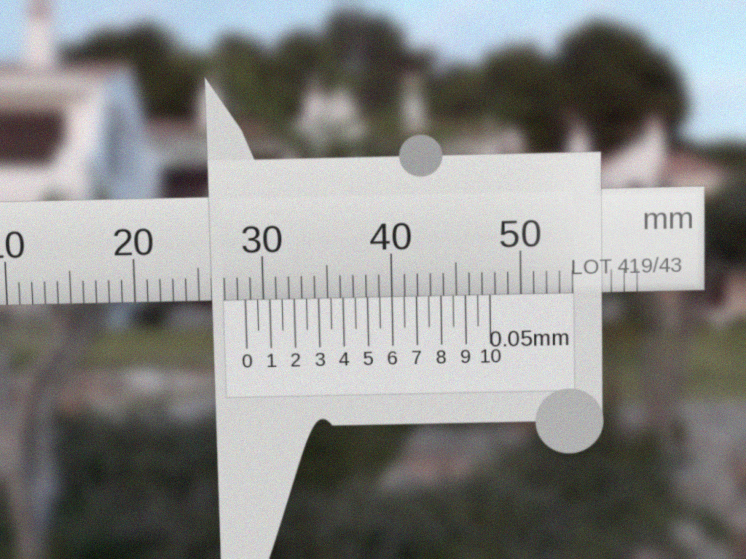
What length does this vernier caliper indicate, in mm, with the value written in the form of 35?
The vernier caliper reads 28.6
